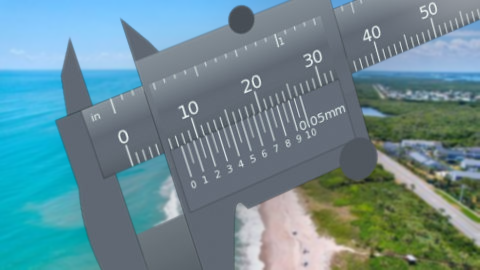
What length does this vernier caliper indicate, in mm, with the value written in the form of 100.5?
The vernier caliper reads 7.4
